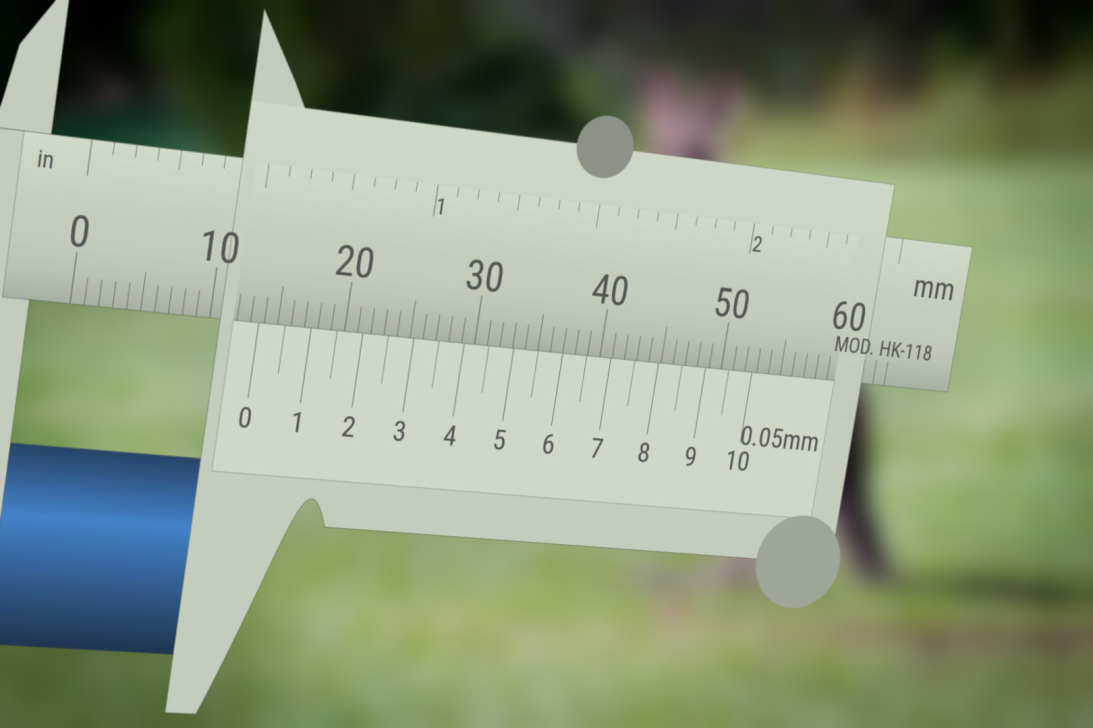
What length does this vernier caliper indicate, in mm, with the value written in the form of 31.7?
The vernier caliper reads 13.6
